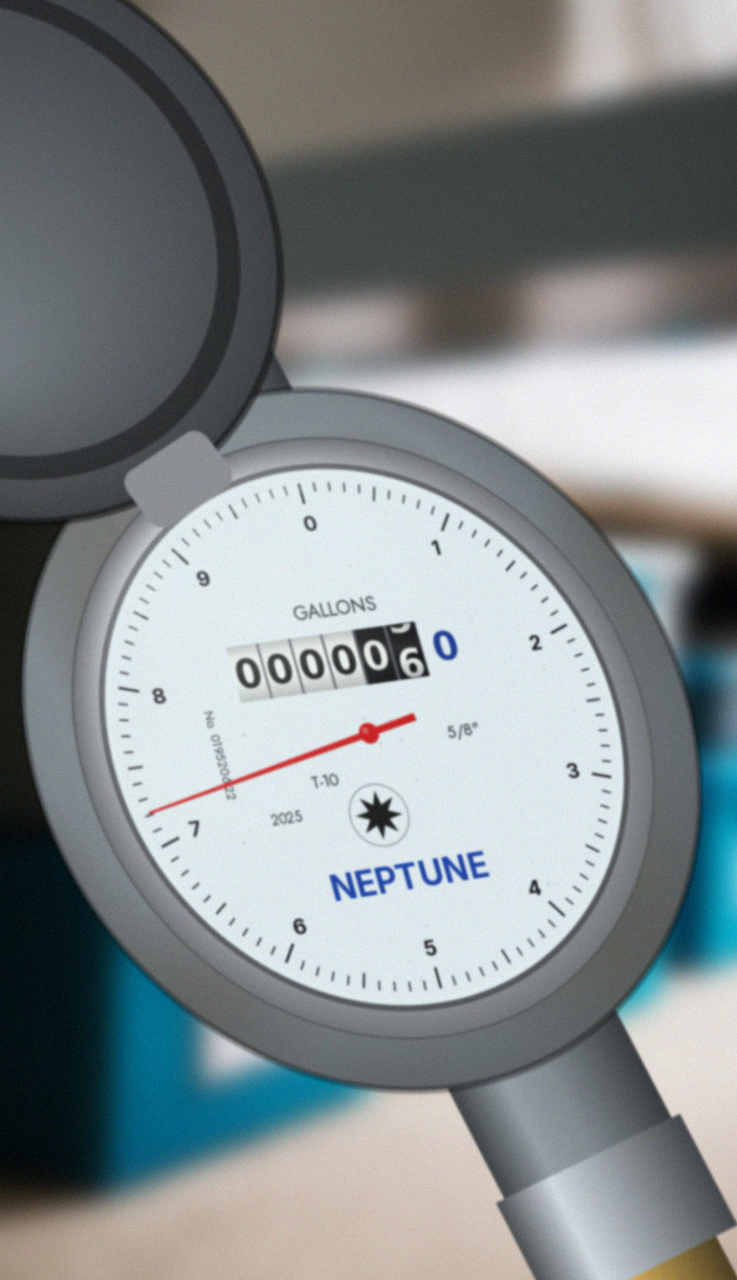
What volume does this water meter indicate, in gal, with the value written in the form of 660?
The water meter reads 57.2
